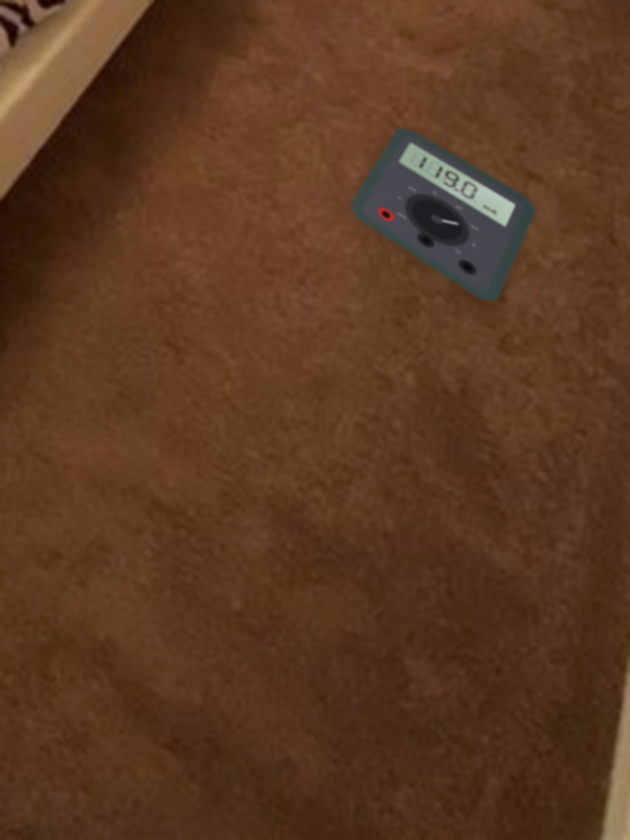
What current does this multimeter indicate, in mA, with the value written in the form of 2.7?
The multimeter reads 119.0
